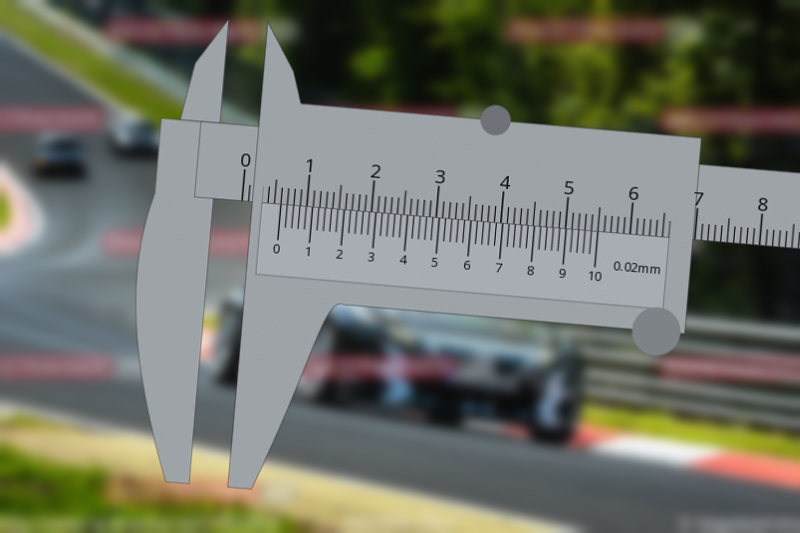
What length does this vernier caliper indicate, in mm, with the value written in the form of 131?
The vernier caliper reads 6.0
